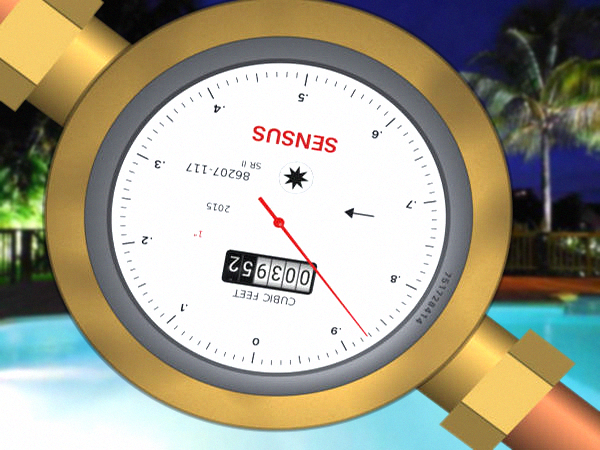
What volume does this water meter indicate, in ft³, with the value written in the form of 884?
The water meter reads 3951.87
